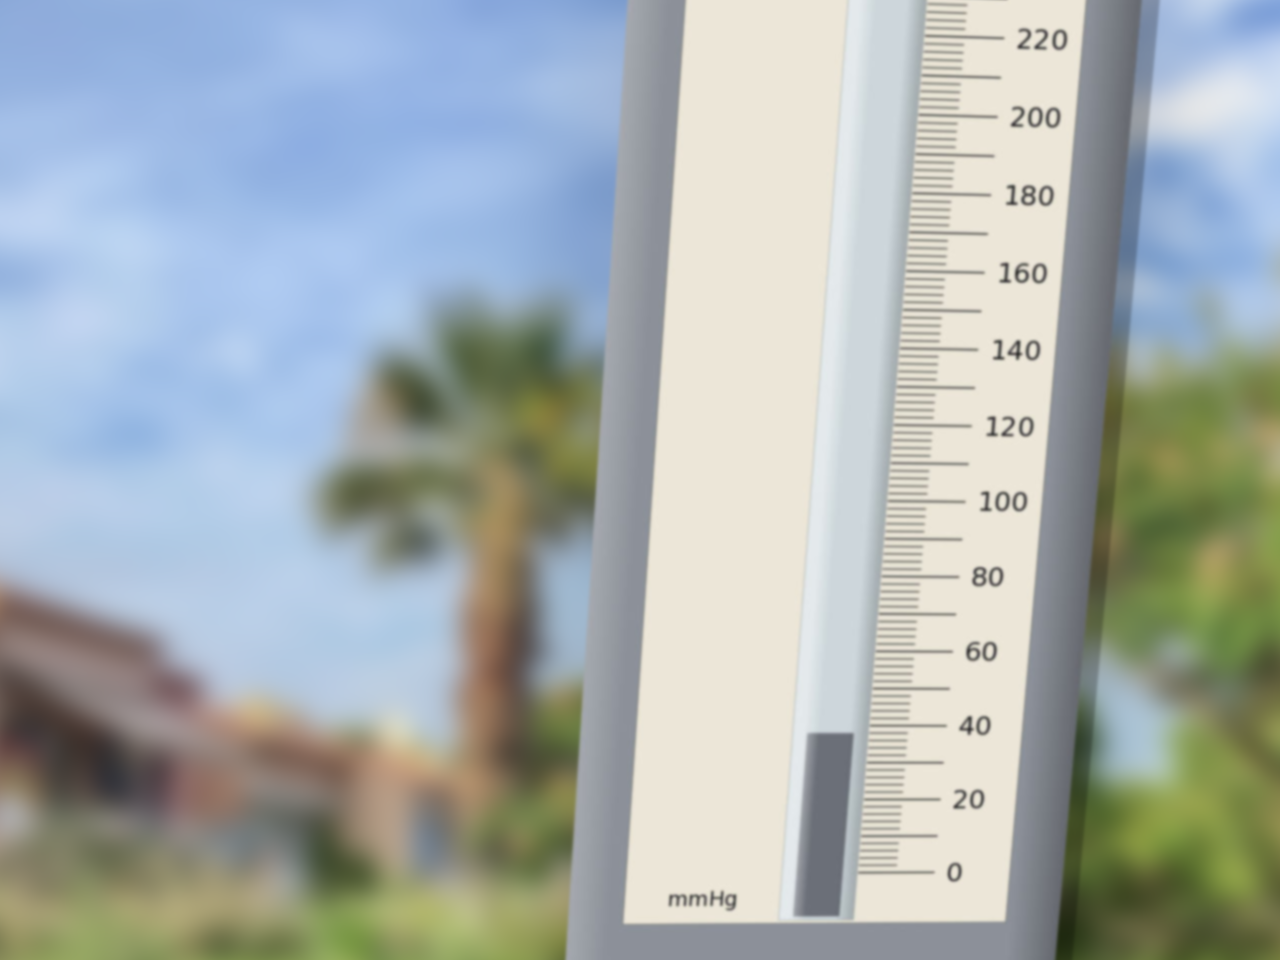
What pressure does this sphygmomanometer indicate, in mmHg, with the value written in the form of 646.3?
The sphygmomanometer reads 38
